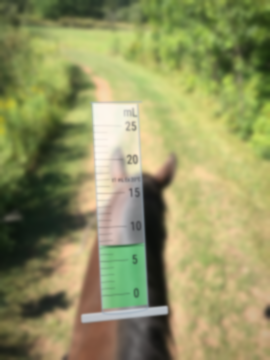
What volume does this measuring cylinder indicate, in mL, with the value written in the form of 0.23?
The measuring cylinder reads 7
